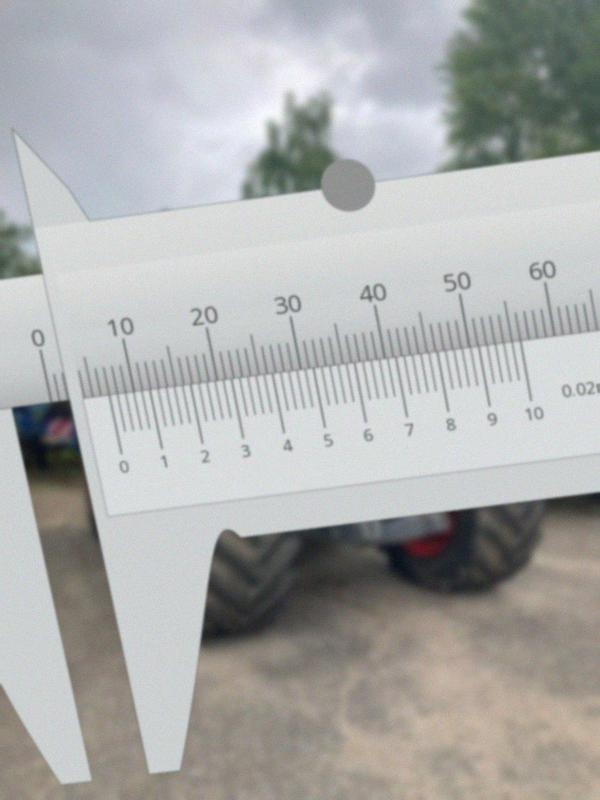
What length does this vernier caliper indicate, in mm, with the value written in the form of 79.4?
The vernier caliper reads 7.0
